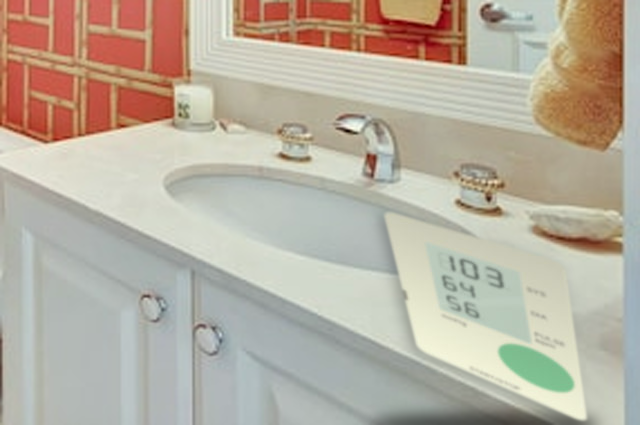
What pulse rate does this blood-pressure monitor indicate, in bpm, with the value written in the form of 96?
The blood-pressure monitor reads 56
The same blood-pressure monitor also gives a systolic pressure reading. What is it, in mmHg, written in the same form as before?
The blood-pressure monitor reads 103
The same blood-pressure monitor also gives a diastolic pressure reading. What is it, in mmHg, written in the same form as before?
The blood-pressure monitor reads 64
